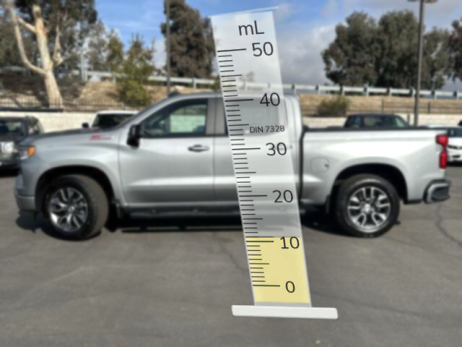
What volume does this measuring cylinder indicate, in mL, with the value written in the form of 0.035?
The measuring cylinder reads 11
